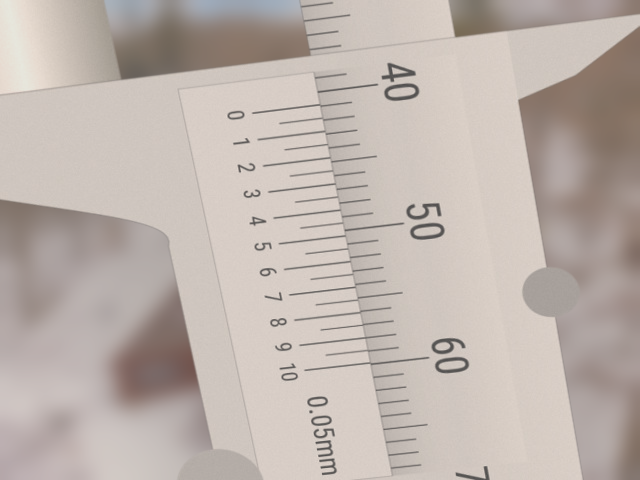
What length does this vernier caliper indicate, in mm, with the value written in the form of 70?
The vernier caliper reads 40.9
